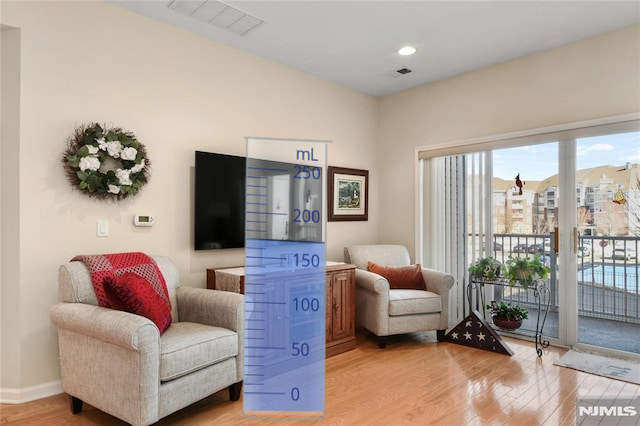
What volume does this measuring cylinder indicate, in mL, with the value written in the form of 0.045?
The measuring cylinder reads 170
